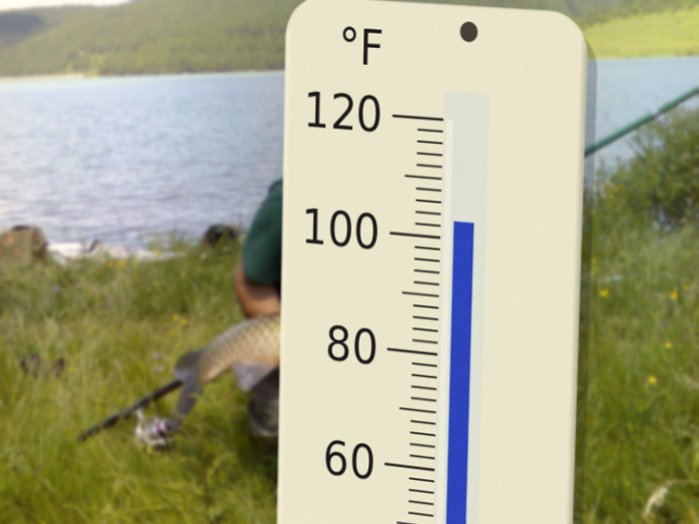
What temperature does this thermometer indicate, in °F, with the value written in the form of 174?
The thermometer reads 103
